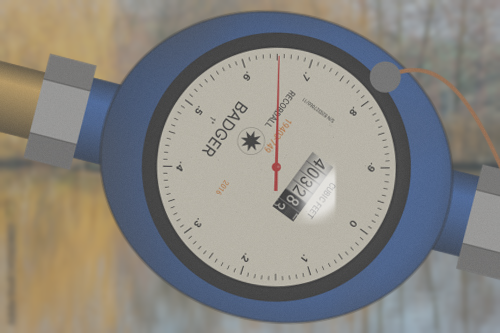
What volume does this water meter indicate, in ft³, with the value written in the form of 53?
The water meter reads 403282.65
